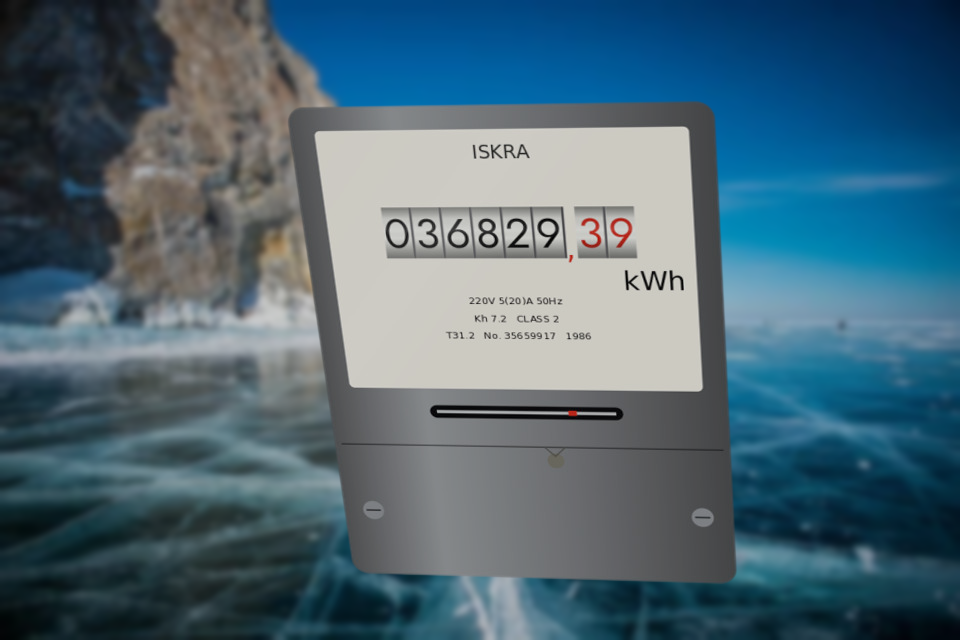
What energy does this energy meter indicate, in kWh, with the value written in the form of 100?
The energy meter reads 36829.39
